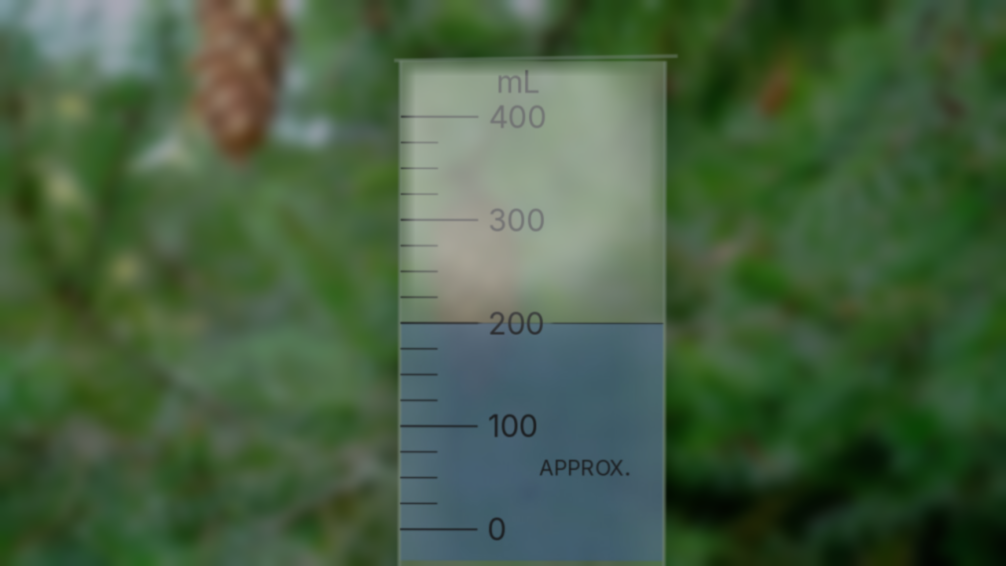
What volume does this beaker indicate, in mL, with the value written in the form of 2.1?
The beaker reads 200
